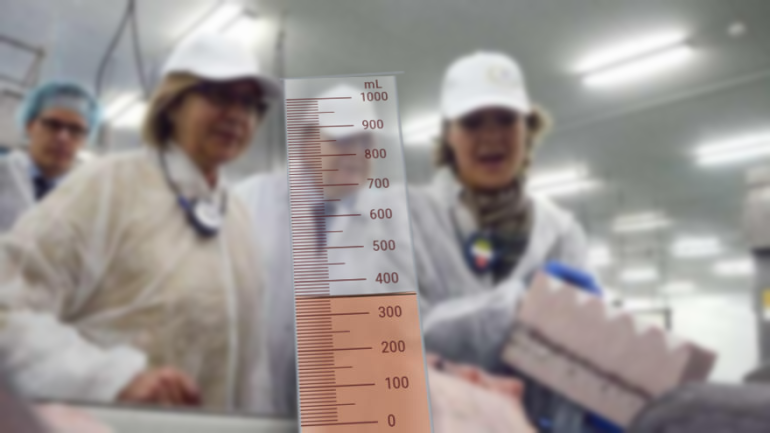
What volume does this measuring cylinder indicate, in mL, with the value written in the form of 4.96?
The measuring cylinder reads 350
